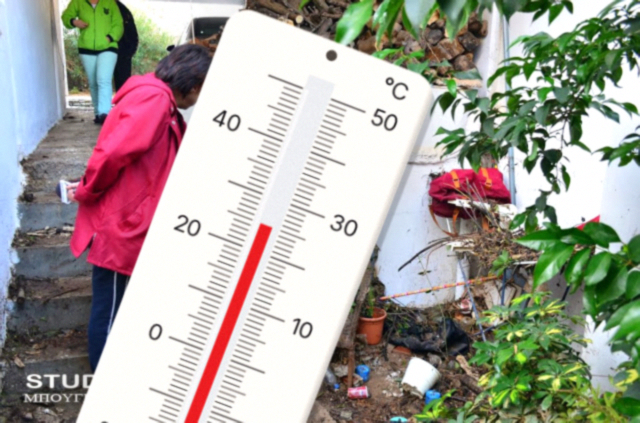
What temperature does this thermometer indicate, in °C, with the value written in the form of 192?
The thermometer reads 25
